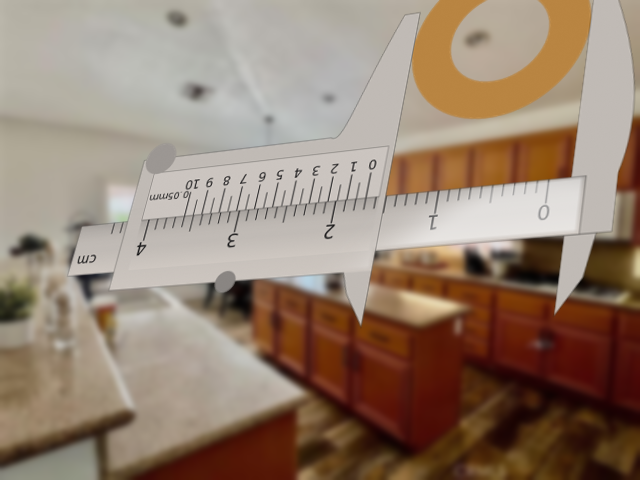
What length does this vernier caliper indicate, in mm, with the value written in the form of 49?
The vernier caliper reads 17.0
